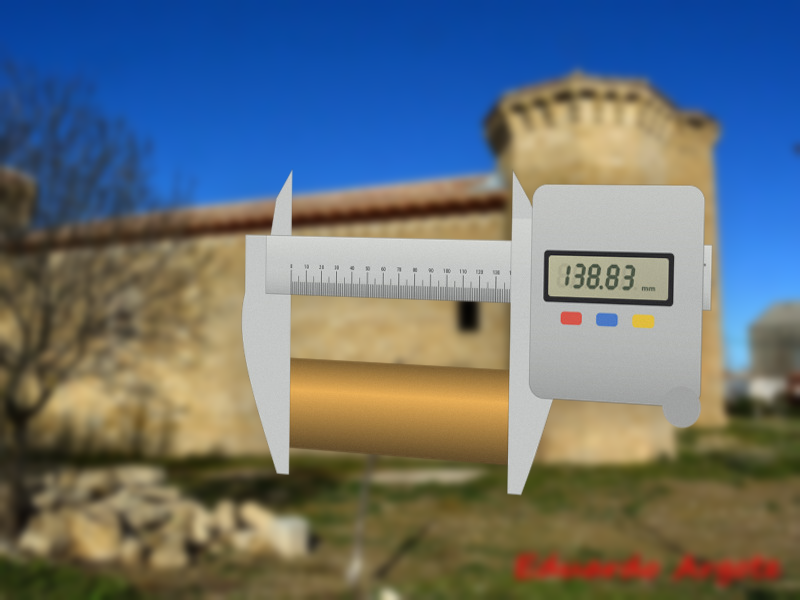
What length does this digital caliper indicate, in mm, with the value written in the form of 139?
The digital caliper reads 138.83
